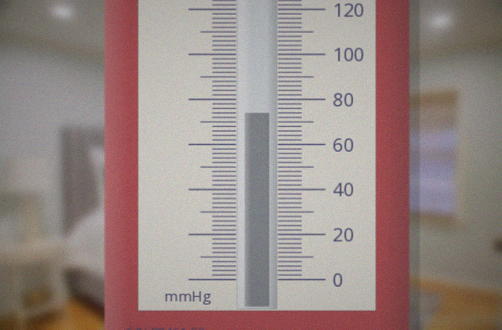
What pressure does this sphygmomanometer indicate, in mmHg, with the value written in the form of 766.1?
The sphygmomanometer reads 74
